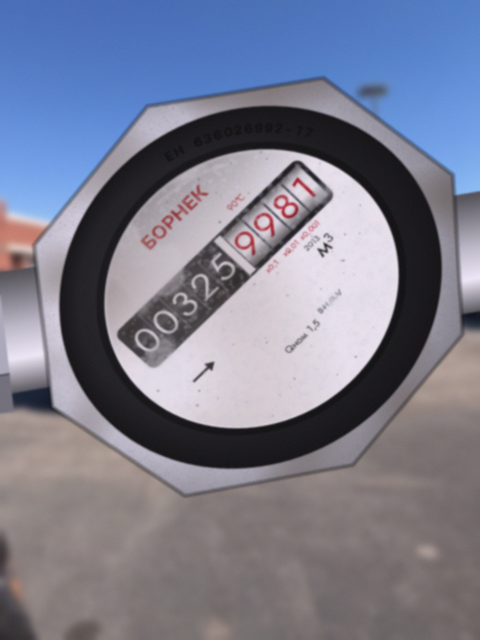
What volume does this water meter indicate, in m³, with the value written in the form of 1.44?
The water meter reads 325.9981
